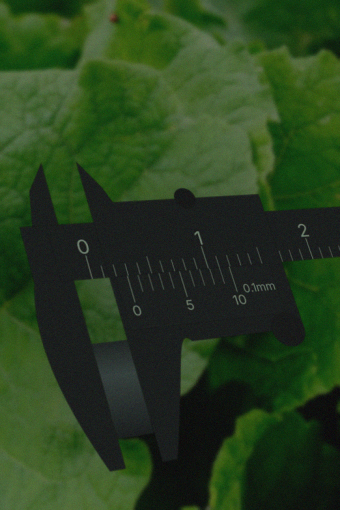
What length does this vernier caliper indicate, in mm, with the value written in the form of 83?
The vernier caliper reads 2.9
